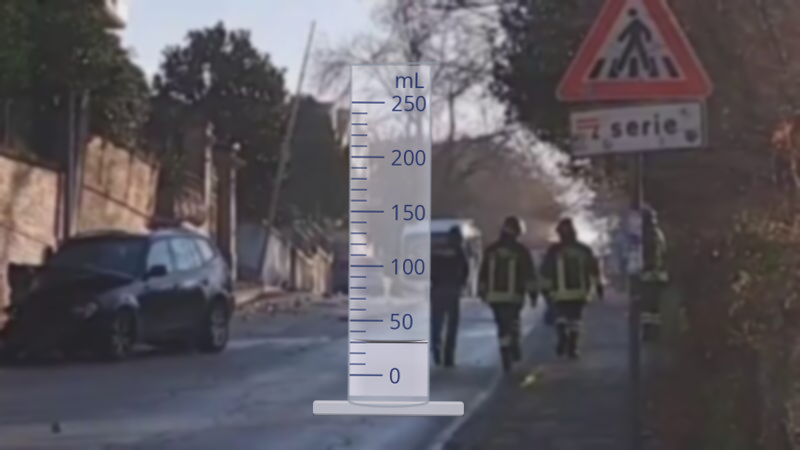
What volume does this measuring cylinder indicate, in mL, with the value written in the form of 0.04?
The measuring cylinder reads 30
